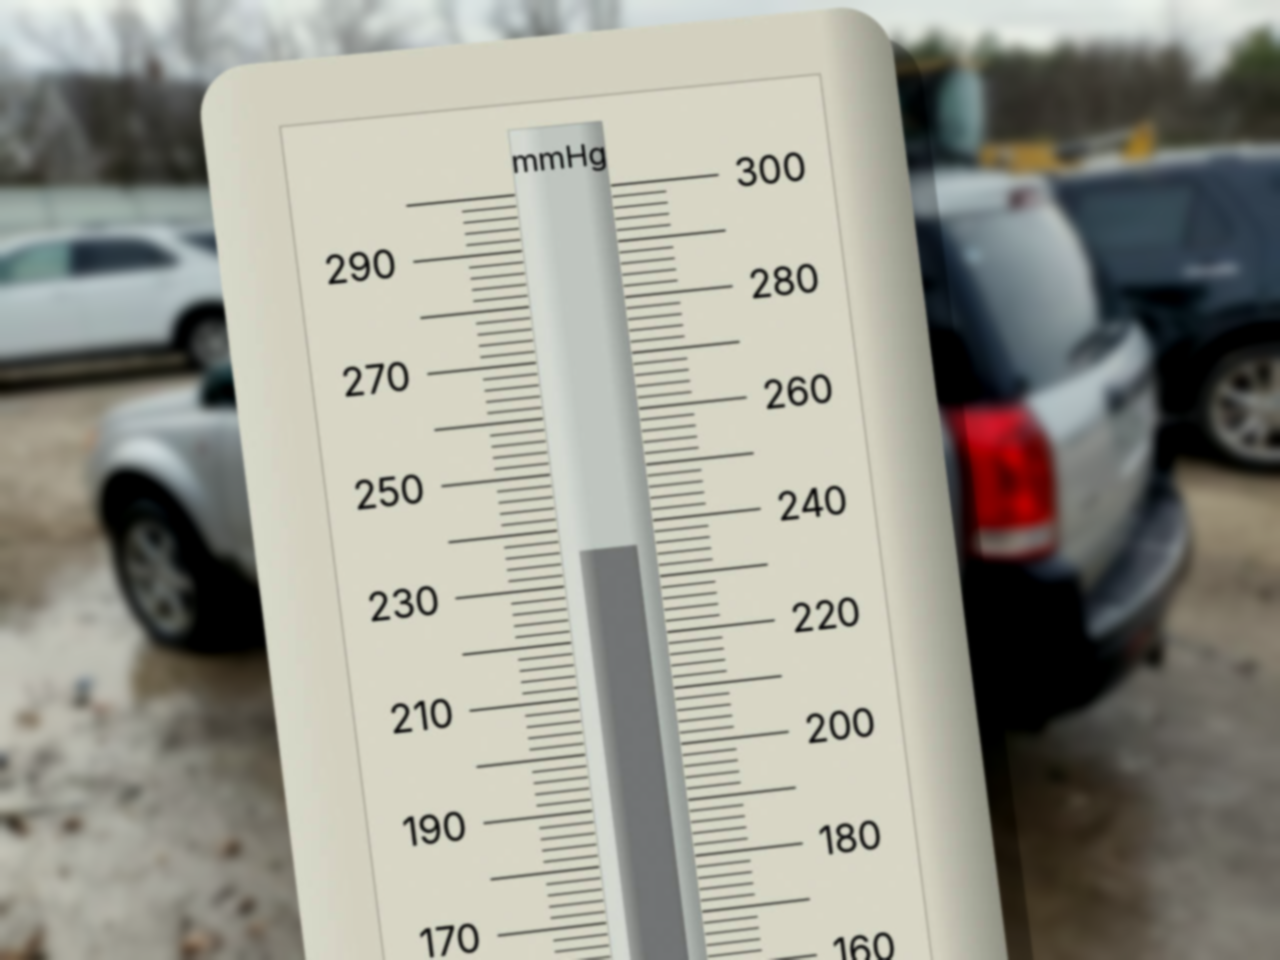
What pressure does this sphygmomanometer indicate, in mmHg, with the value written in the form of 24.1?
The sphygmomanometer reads 236
